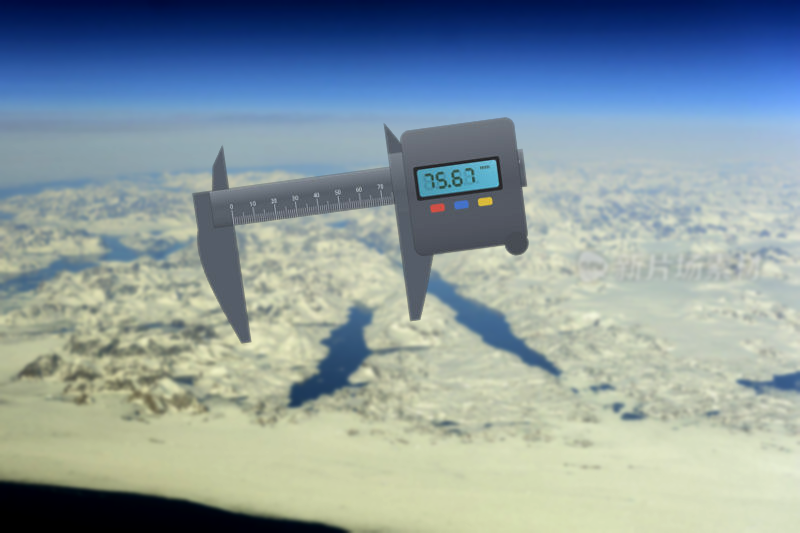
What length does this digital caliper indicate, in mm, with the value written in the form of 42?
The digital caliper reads 75.67
